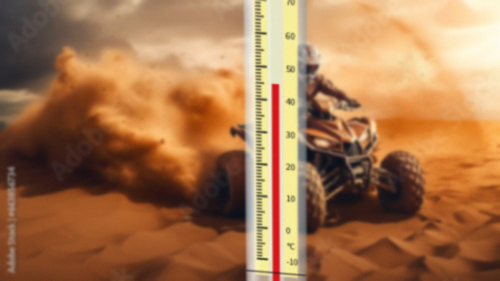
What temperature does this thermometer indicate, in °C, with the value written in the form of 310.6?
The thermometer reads 45
